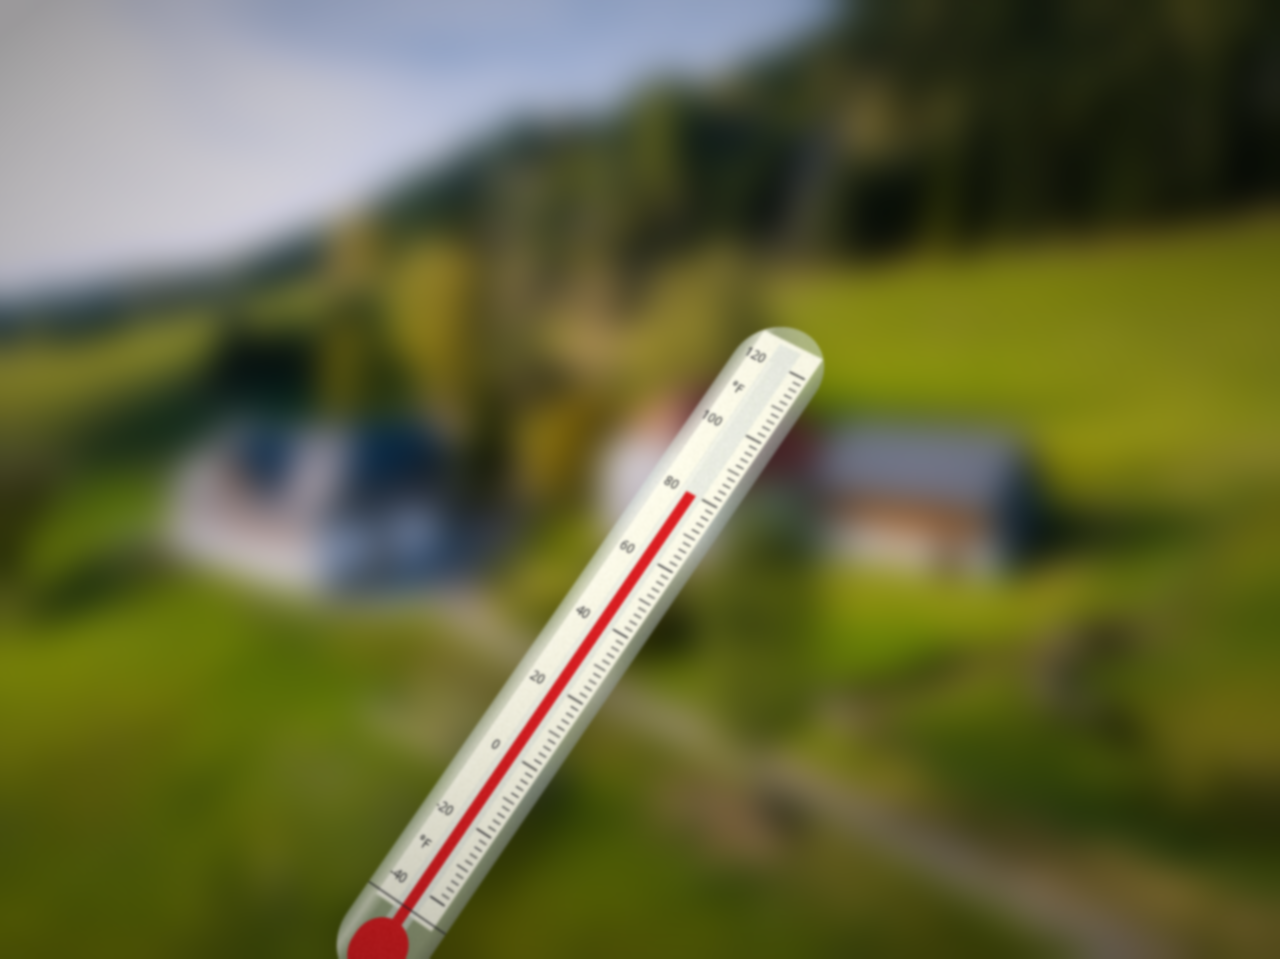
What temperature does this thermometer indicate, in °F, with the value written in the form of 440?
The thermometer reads 80
